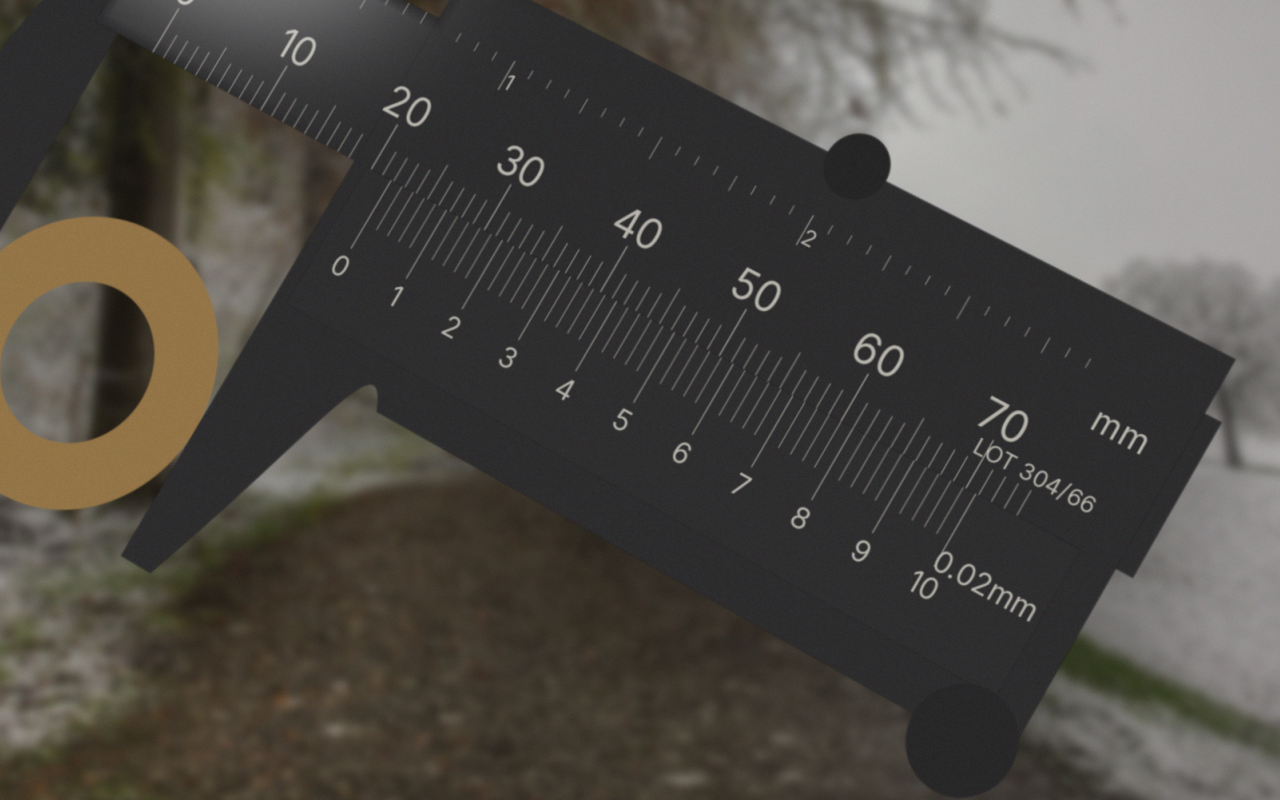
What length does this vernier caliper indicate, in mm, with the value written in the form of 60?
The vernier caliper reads 21.8
